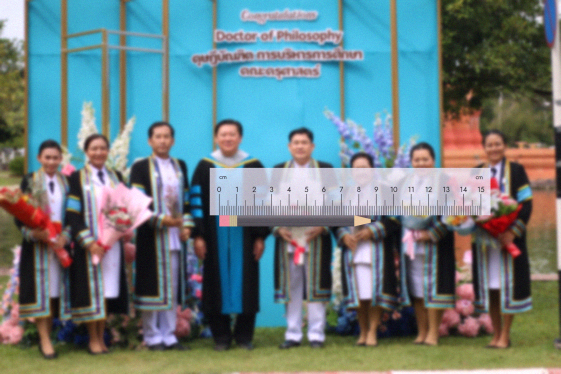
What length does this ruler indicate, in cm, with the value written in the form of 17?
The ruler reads 9
